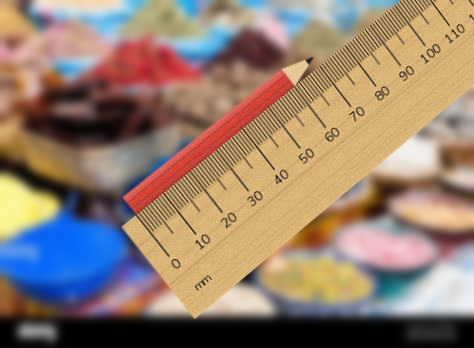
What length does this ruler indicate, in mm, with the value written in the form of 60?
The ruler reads 70
